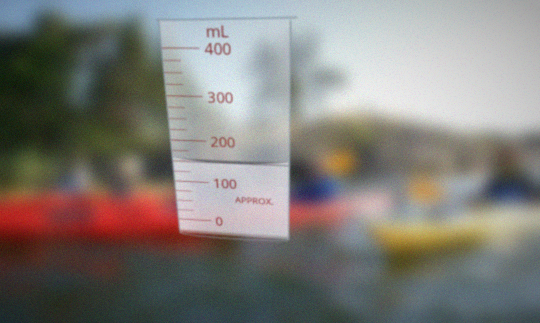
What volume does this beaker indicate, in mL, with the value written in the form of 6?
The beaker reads 150
